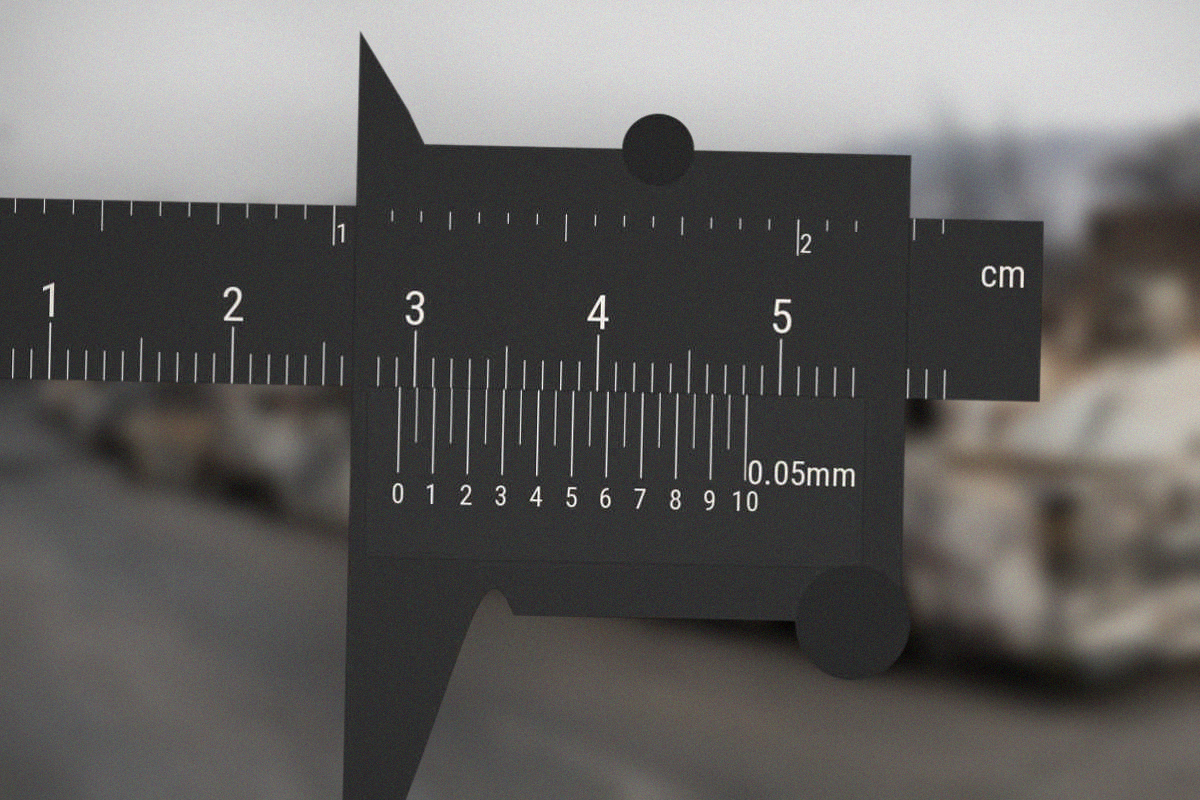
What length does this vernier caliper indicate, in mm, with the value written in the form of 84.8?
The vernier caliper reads 29.2
